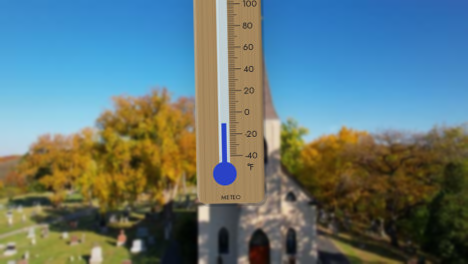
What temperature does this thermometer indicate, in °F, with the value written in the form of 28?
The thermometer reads -10
